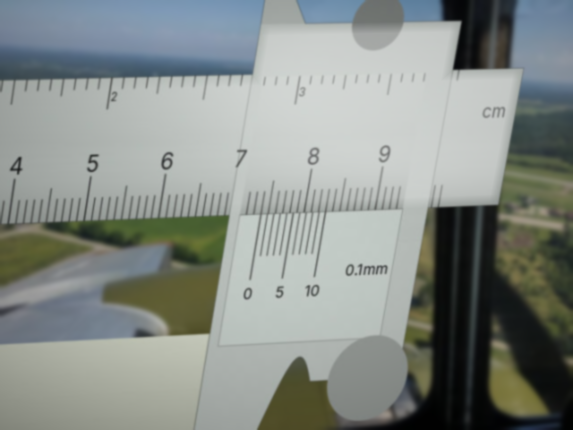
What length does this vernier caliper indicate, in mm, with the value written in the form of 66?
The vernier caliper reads 74.0
